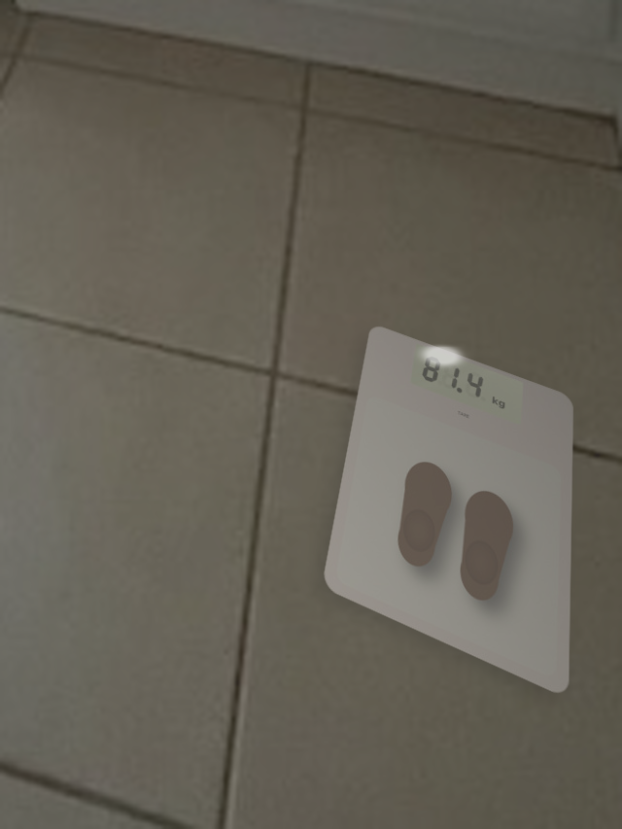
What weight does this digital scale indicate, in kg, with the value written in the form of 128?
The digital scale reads 81.4
